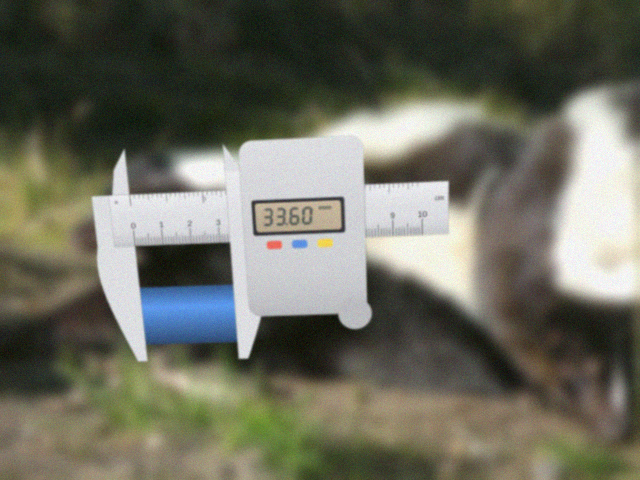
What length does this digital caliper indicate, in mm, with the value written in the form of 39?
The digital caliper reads 33.60
